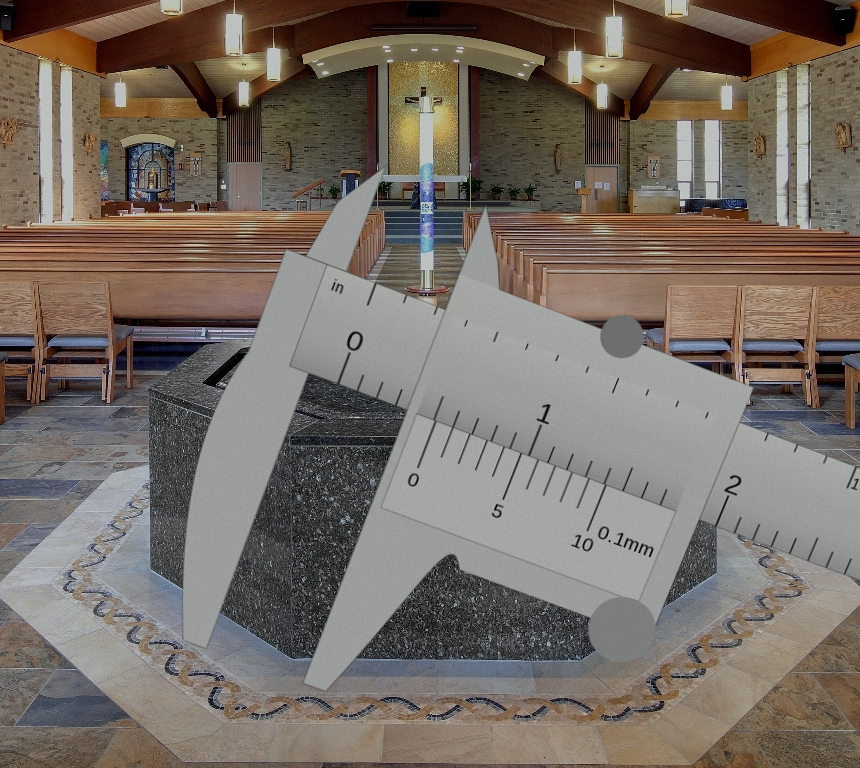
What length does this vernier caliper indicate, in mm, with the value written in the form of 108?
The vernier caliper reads 5.1
